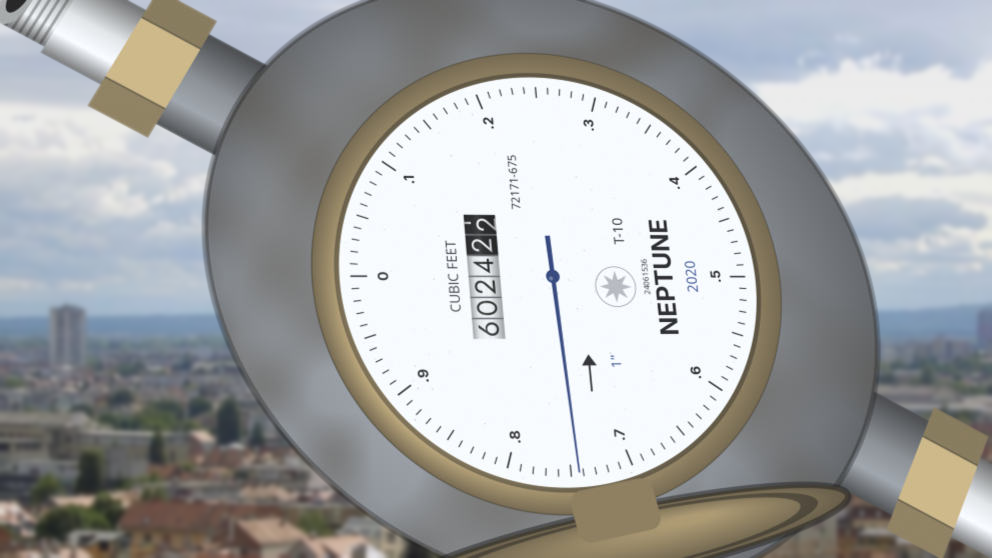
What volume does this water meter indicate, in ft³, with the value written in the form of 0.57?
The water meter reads 602421.74
